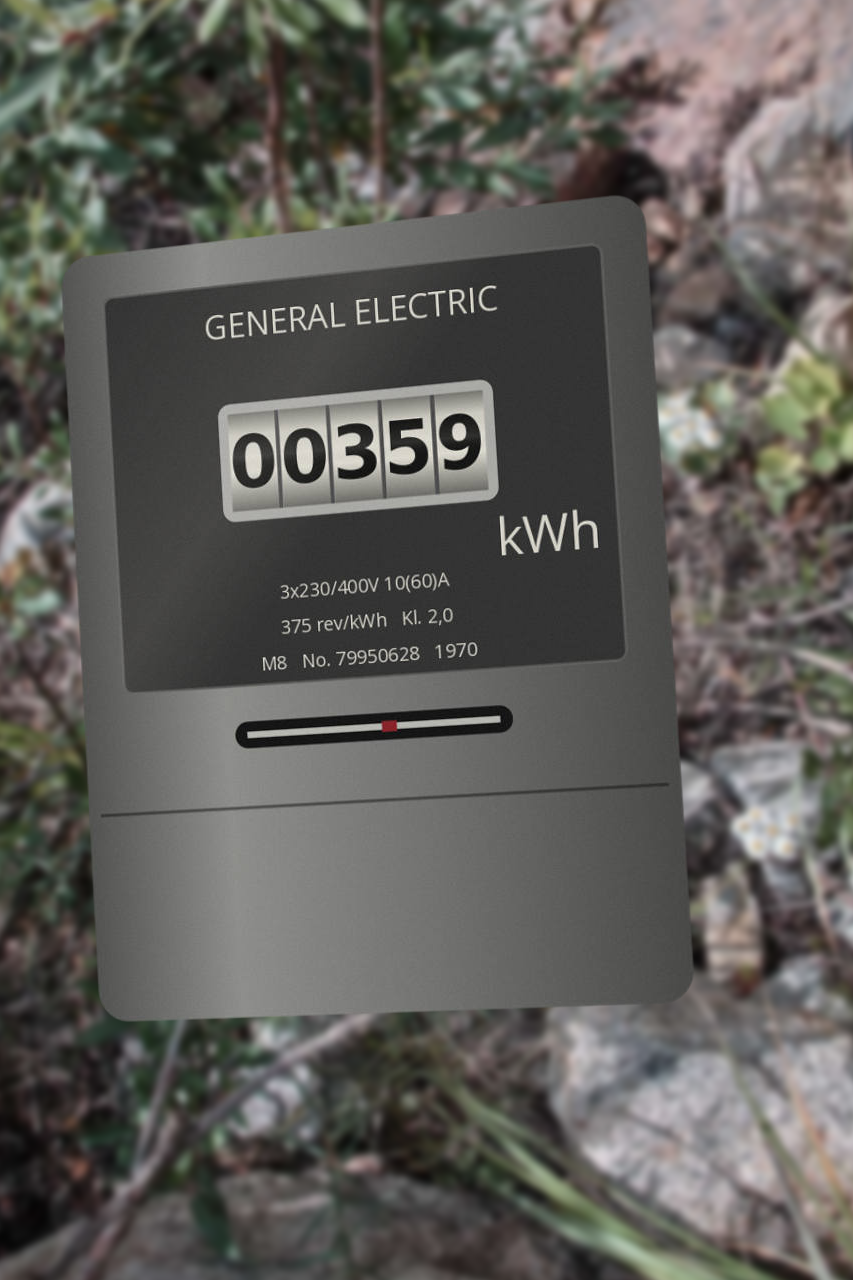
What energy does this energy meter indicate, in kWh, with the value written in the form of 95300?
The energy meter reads 359
